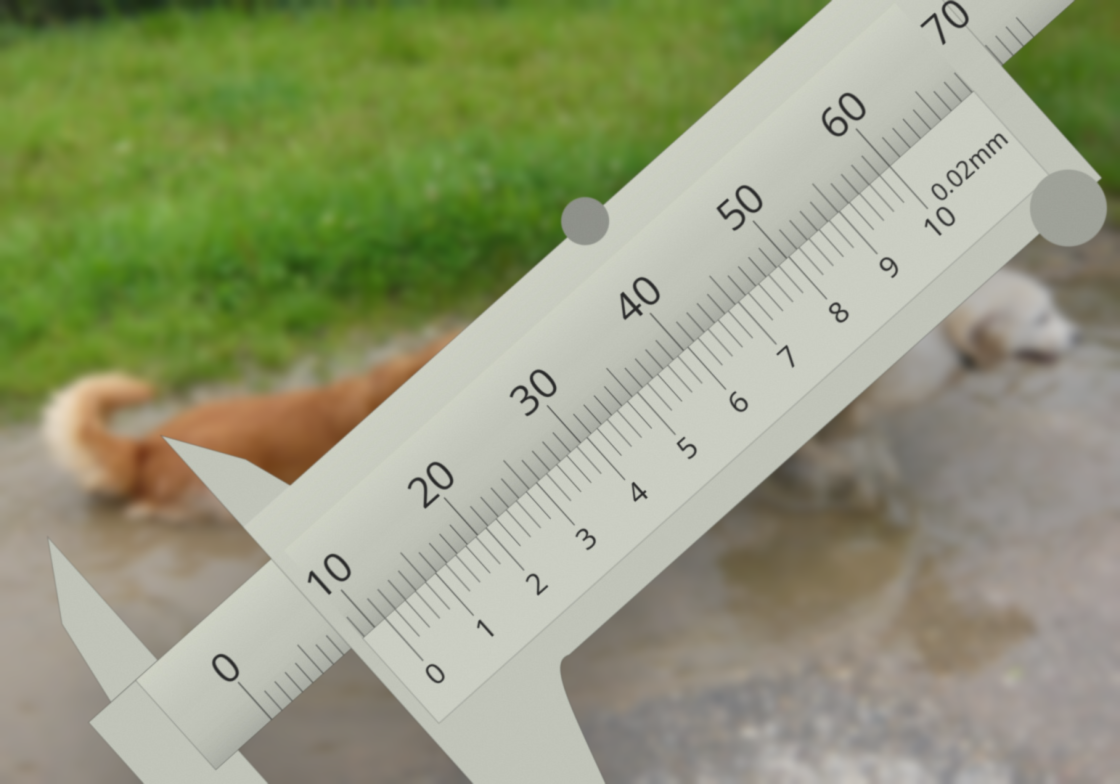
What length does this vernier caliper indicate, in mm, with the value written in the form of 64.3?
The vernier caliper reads 11.0
